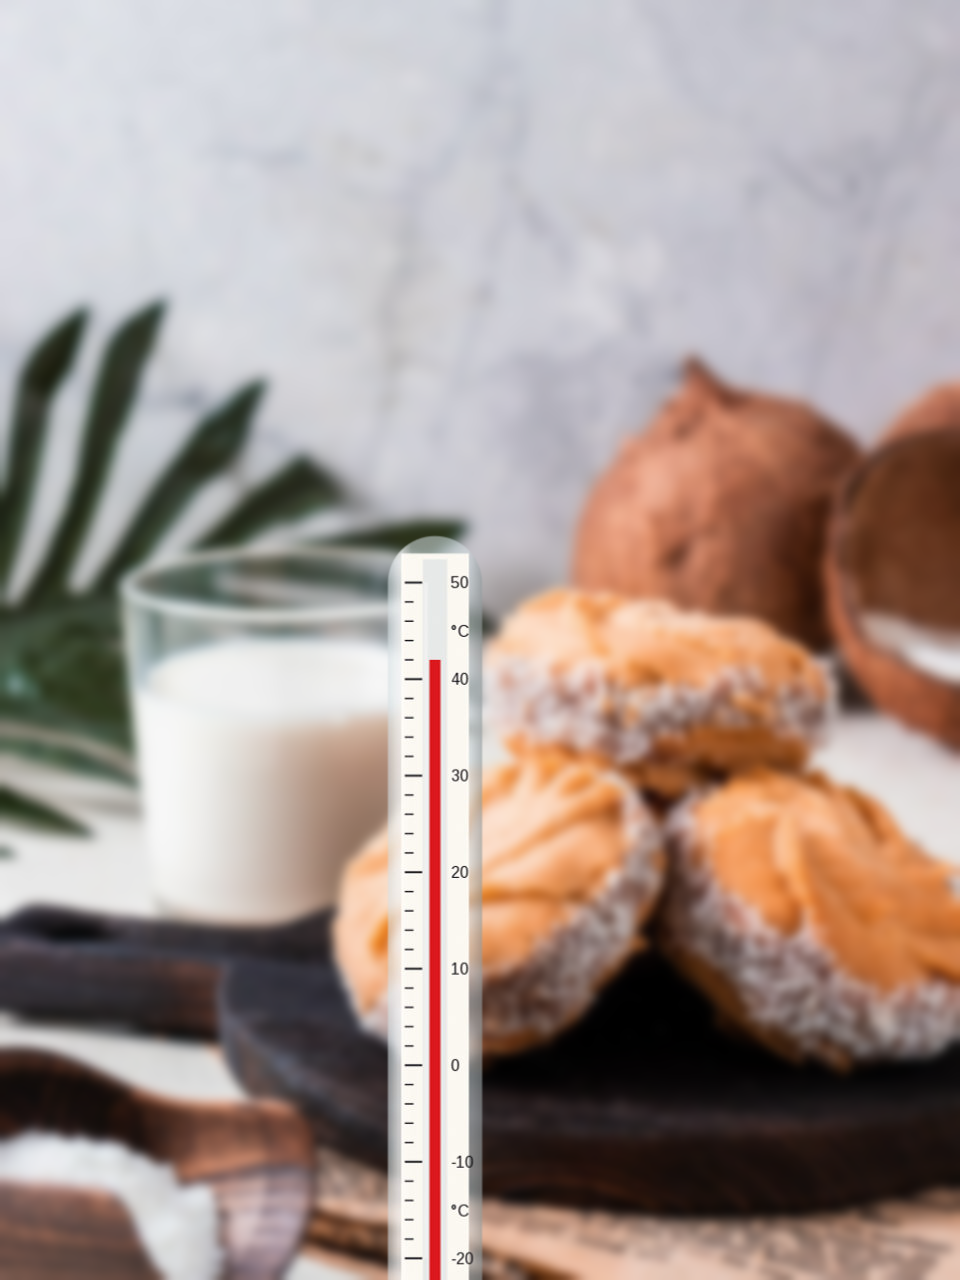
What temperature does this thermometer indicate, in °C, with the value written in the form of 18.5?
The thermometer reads 42
